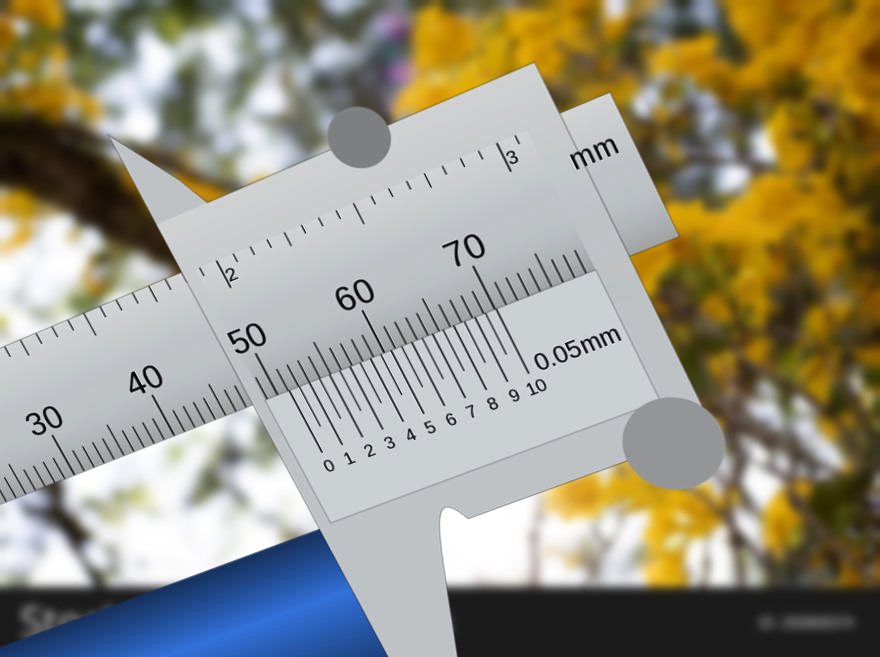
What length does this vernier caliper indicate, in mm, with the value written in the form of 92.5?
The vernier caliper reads 51.1
